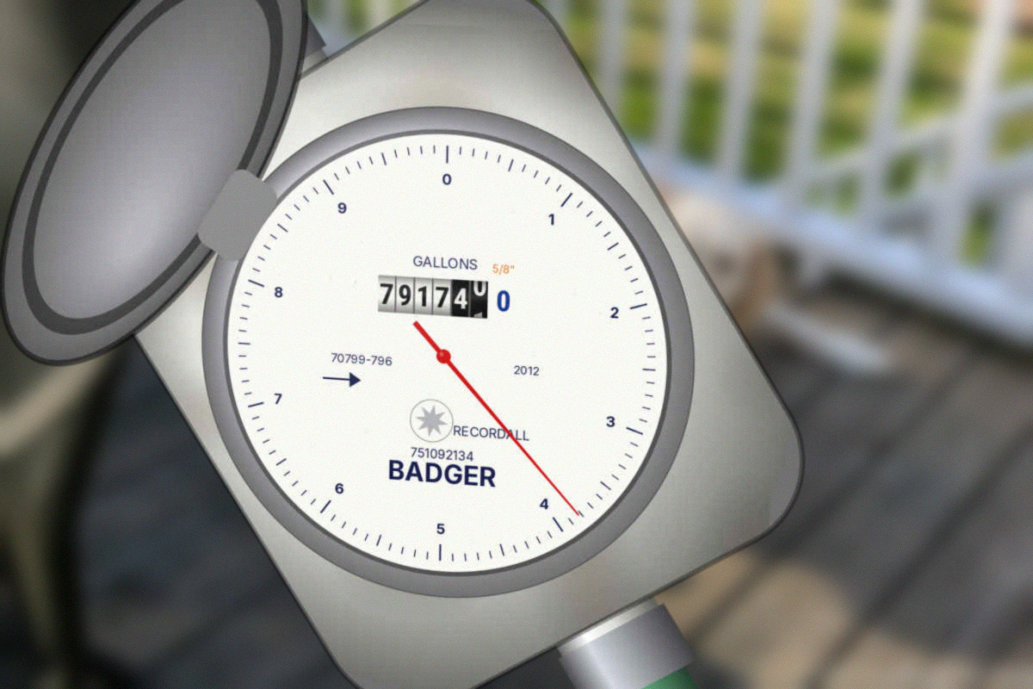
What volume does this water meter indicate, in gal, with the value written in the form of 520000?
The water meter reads 7917403.8
